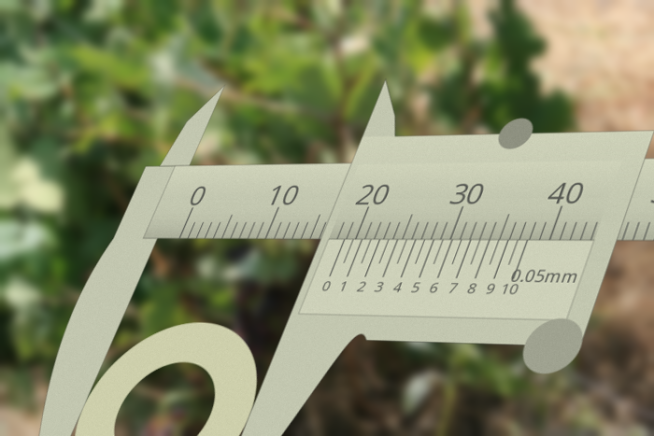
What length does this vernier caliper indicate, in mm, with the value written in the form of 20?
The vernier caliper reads 18.8
